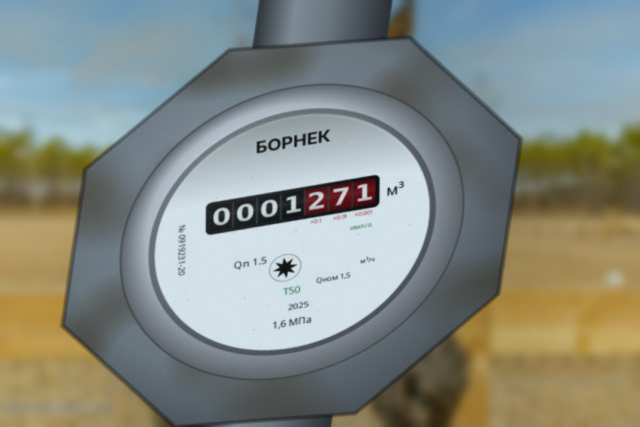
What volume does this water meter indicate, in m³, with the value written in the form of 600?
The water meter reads 1.271
